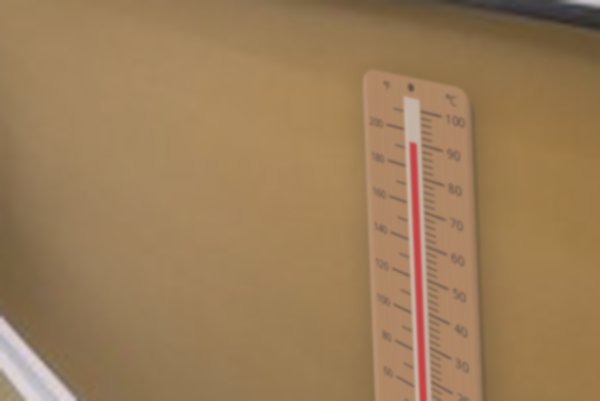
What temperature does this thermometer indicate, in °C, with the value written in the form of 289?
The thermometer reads 90
